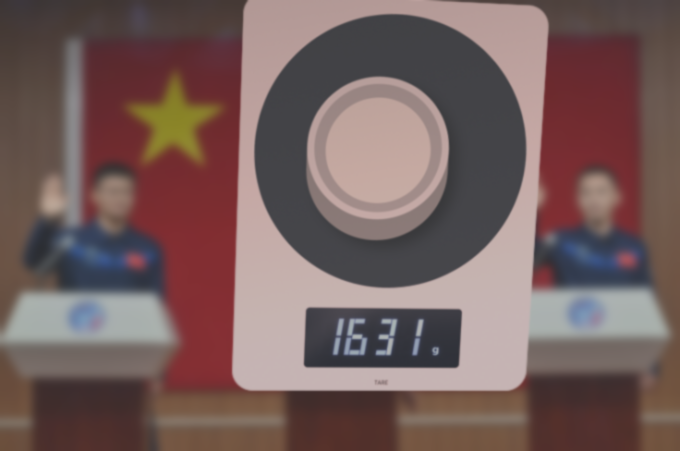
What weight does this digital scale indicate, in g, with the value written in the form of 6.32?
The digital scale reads 1631
